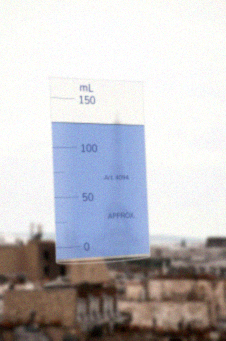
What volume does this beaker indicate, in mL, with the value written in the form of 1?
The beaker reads 125
